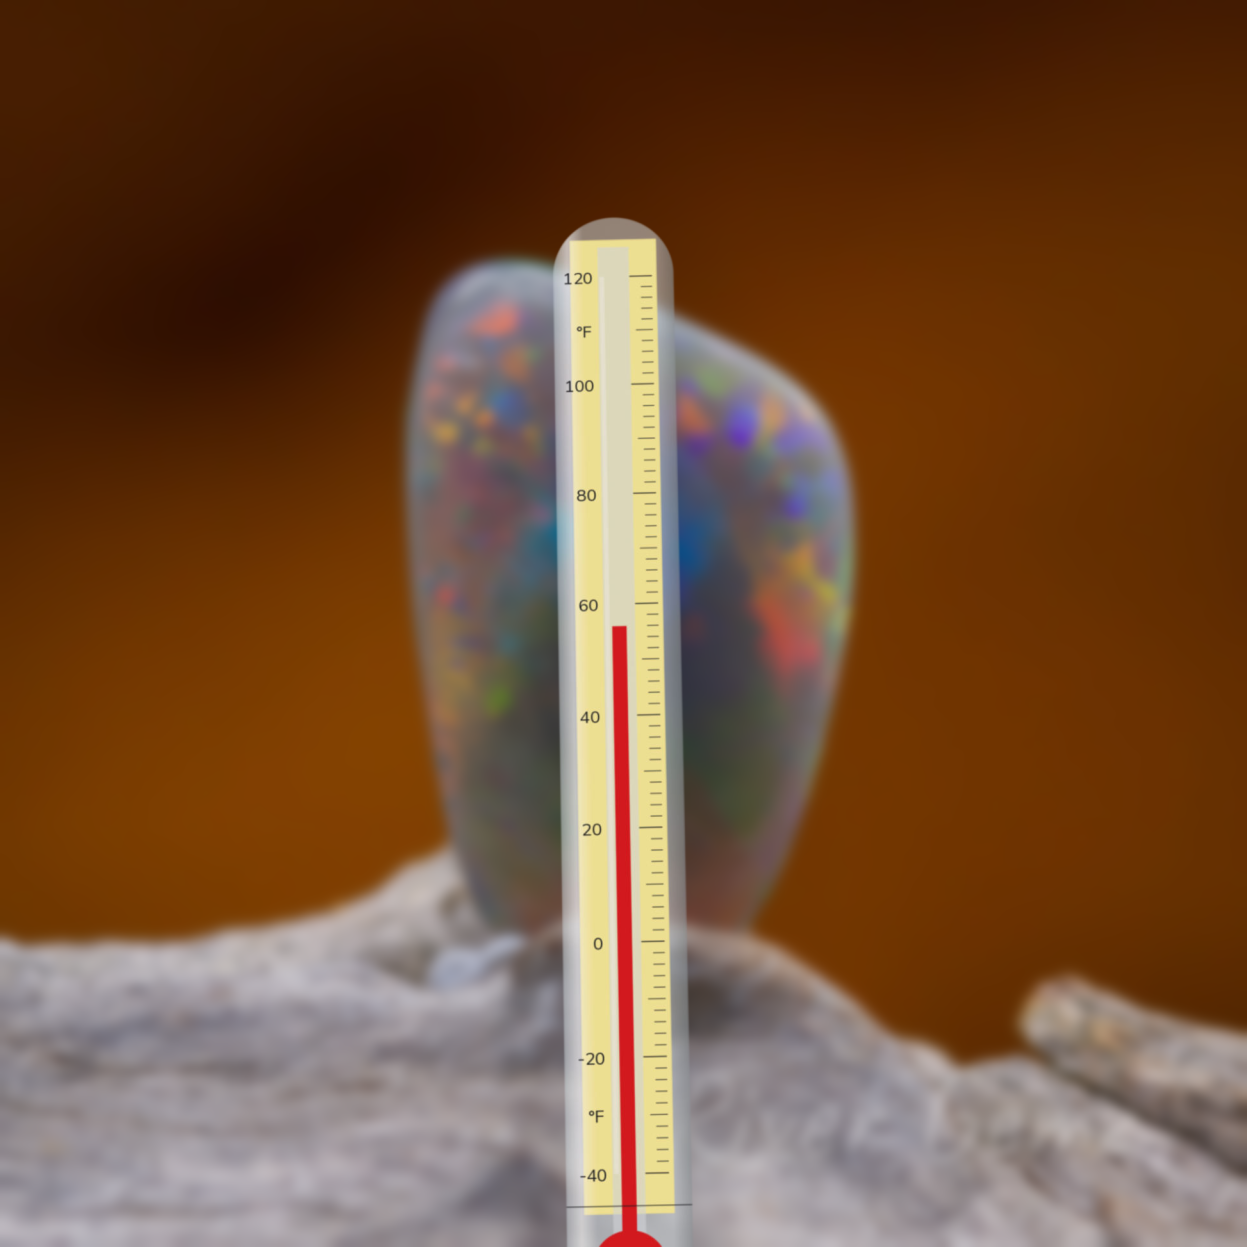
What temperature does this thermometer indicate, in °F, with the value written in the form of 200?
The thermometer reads 56
